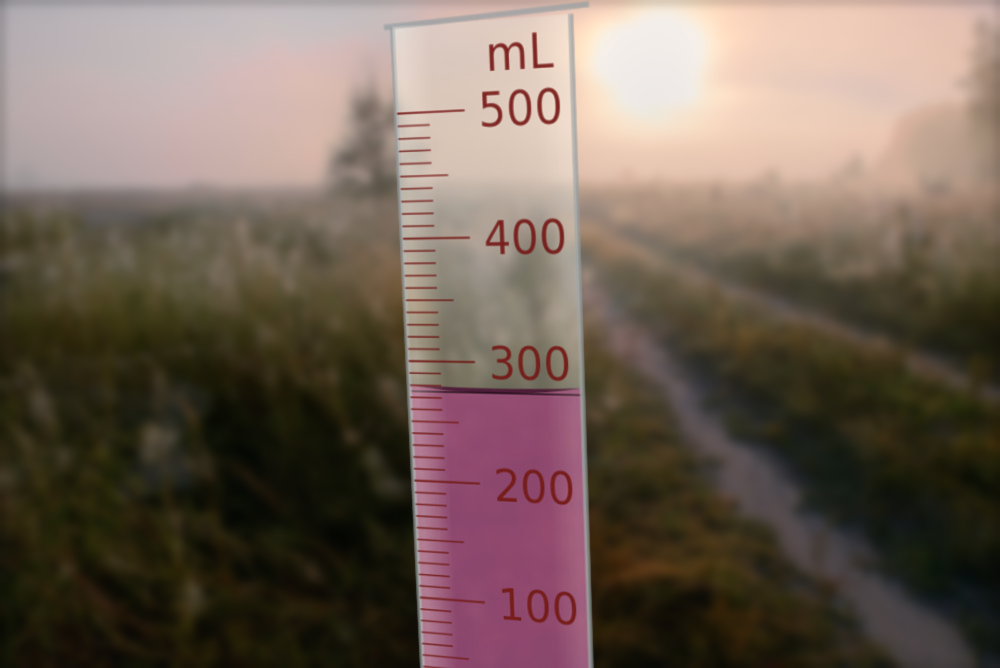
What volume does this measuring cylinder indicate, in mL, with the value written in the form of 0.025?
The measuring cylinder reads 275
